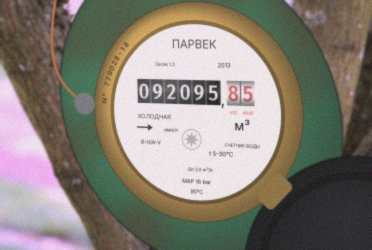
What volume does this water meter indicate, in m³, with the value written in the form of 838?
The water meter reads 92095.85
